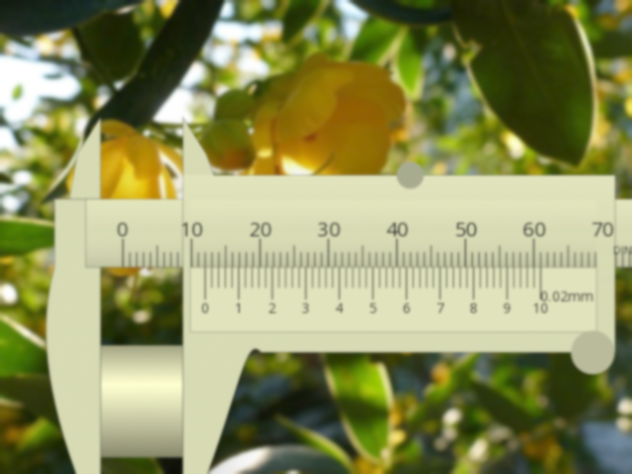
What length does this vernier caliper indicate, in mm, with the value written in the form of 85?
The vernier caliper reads 12.0
